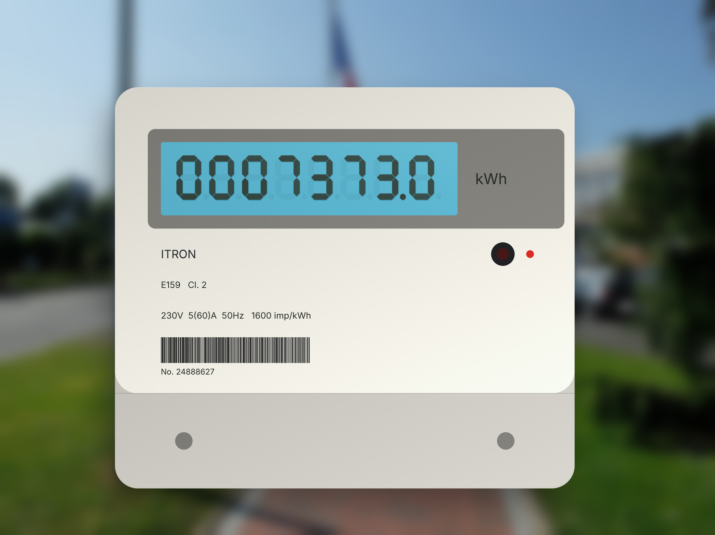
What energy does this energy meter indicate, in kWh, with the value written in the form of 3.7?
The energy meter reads 7373.0
